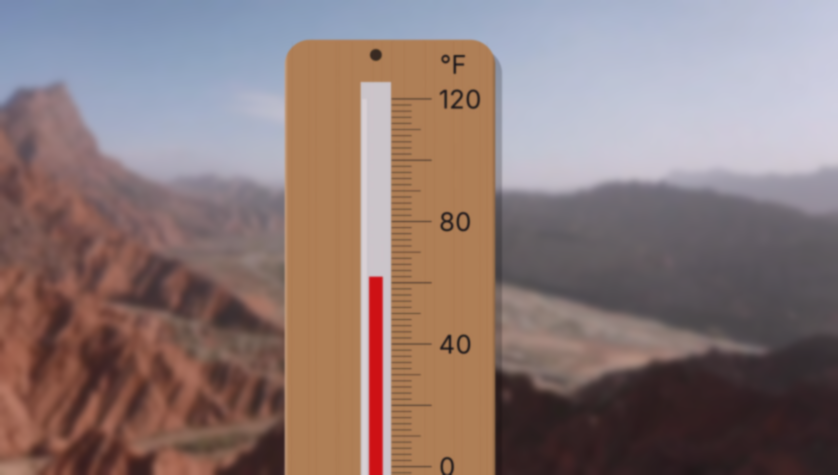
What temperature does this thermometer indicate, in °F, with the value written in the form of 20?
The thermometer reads 62
